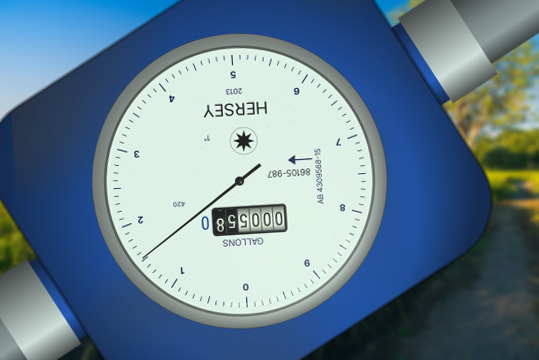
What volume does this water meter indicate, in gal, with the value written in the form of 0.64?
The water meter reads 5581.5
